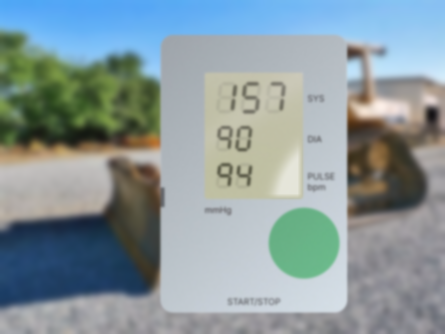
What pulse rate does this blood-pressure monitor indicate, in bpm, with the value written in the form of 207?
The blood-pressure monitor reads 94
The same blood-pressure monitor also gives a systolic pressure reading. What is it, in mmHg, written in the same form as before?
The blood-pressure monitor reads 157
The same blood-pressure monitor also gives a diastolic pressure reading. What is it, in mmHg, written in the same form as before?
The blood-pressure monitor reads 90
